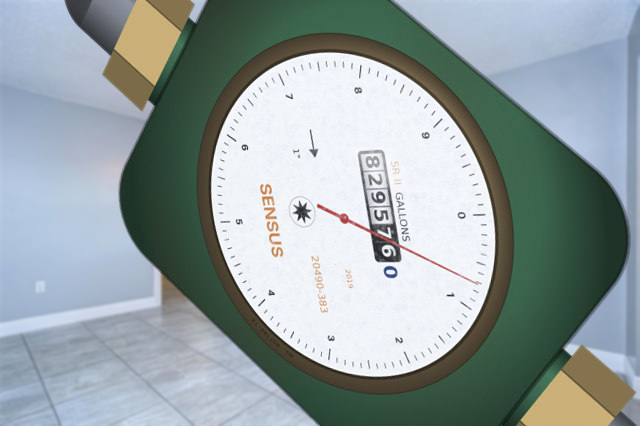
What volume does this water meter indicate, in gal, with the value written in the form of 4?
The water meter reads 8295760.7
